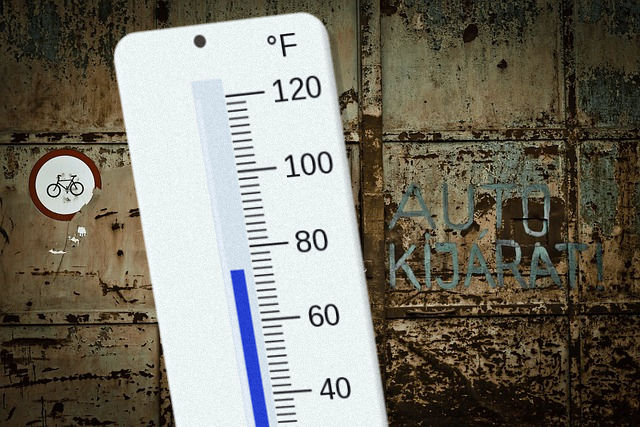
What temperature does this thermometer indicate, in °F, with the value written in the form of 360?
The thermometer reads 74
